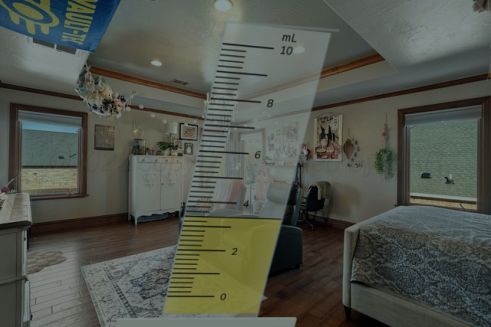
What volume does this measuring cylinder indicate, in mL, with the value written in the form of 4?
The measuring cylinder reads 3.4
